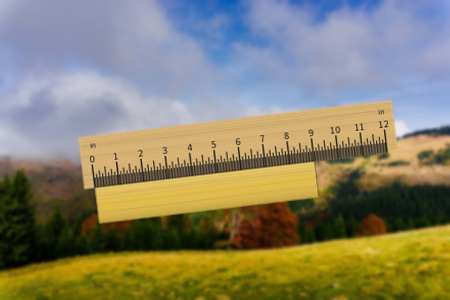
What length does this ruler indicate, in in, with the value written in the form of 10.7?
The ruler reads 9
